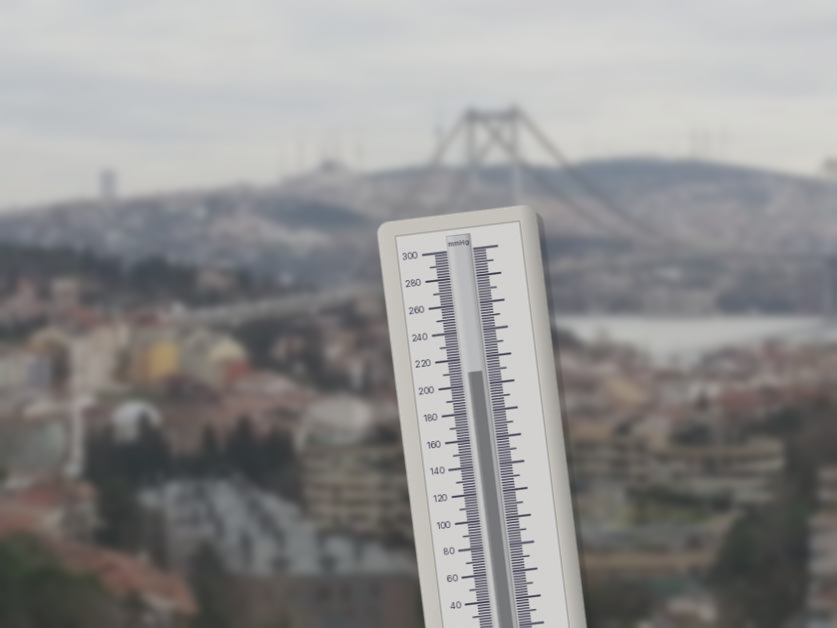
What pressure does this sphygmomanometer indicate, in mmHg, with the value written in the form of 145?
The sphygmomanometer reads 210
